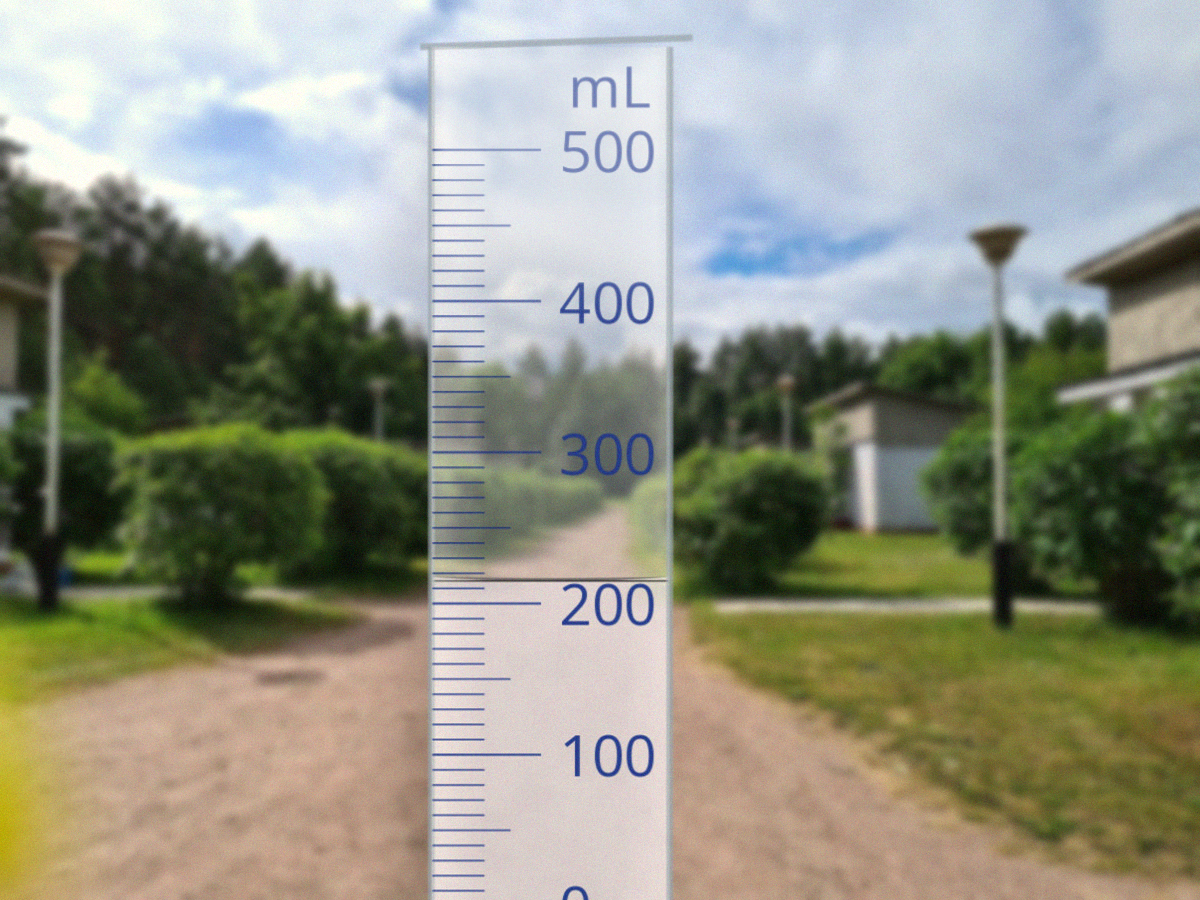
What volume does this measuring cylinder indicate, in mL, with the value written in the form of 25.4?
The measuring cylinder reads 215
